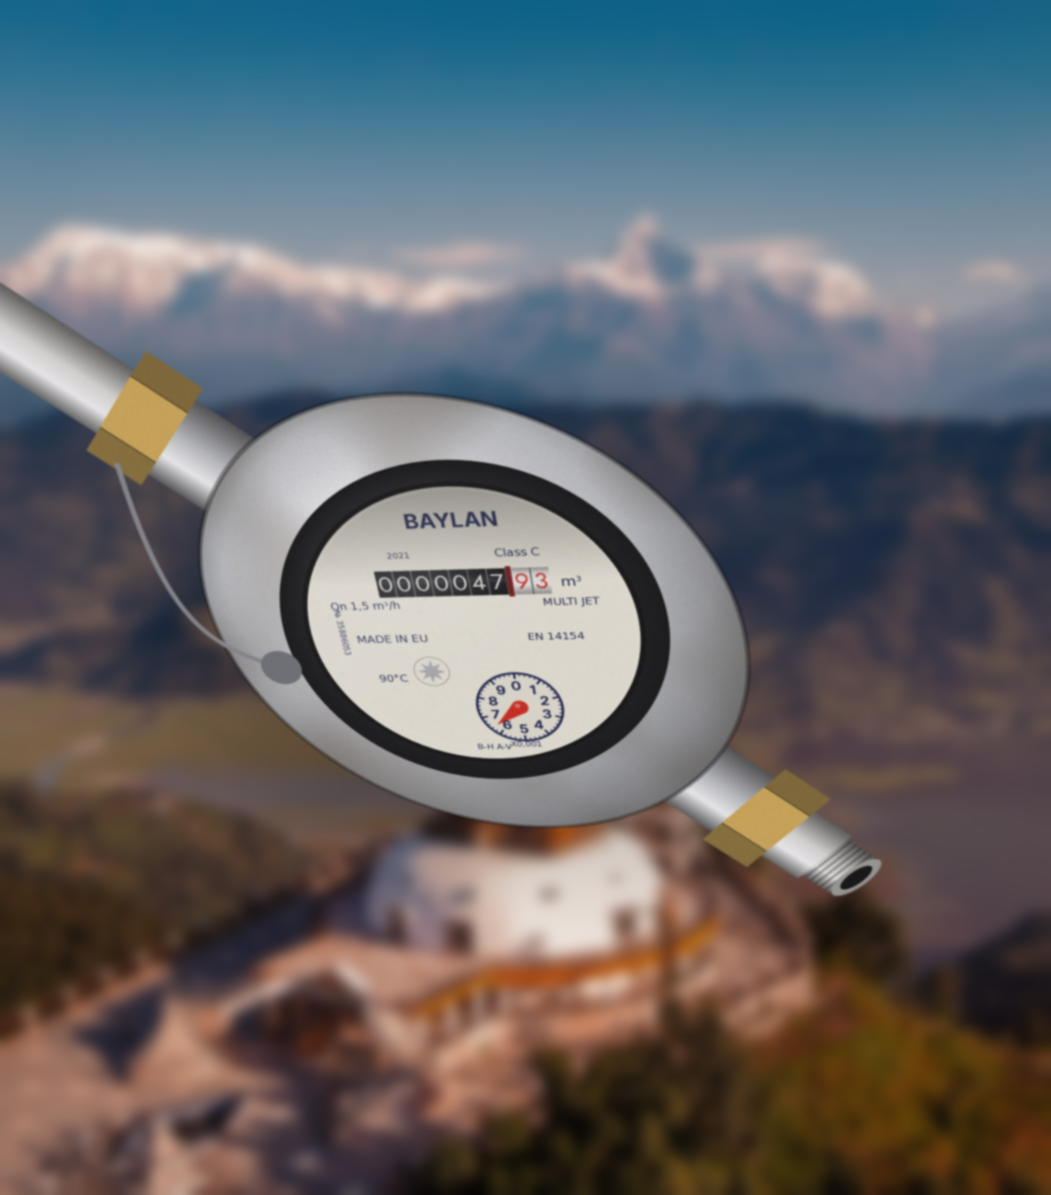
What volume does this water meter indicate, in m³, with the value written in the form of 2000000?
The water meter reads 47.936
